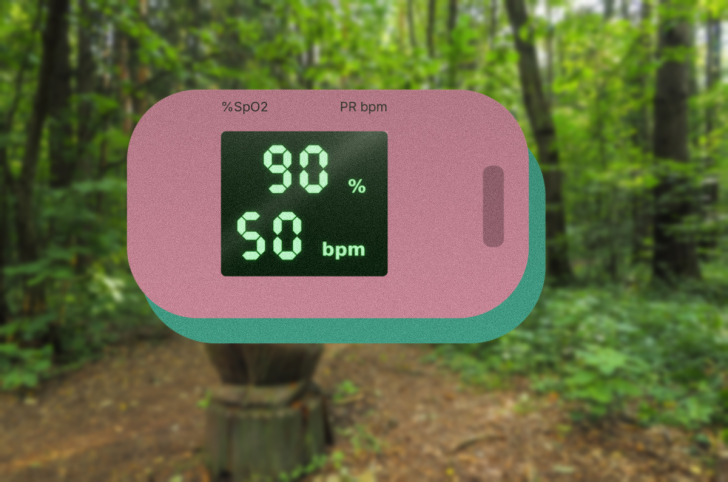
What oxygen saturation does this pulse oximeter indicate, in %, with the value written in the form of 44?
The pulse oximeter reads 90
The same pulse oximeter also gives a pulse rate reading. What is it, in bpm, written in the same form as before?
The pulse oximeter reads 50
